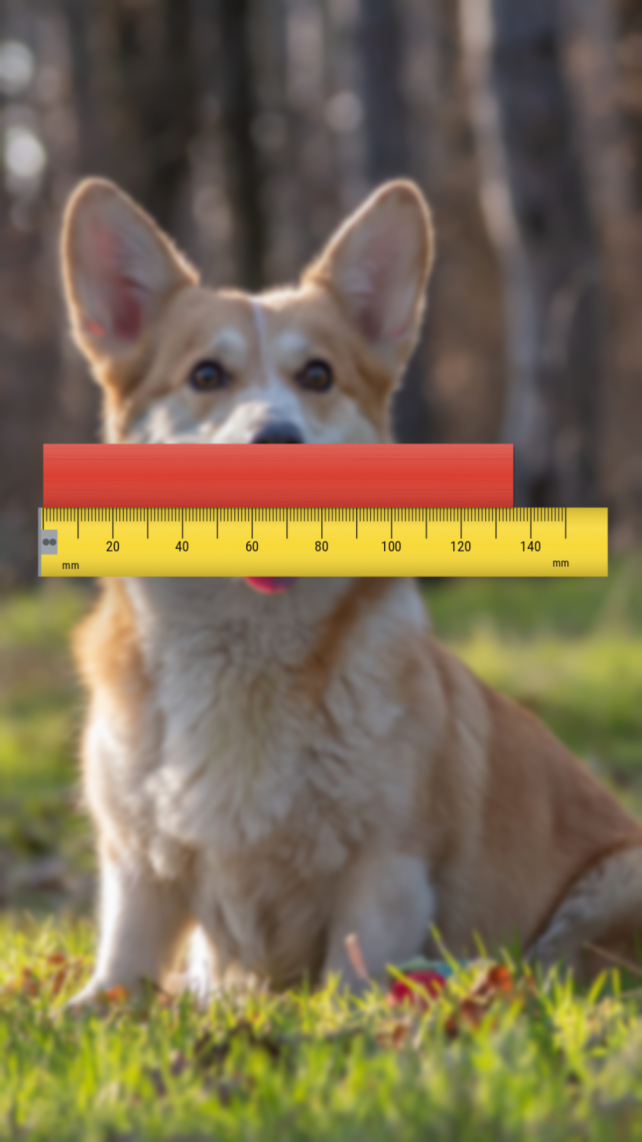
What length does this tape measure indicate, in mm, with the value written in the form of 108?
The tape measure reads 135
